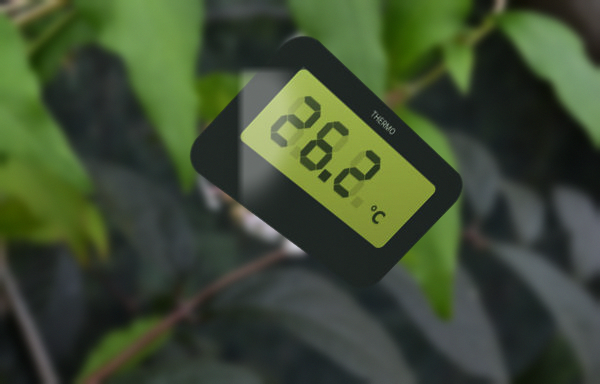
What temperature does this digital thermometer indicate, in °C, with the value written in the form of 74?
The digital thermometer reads 26.2
